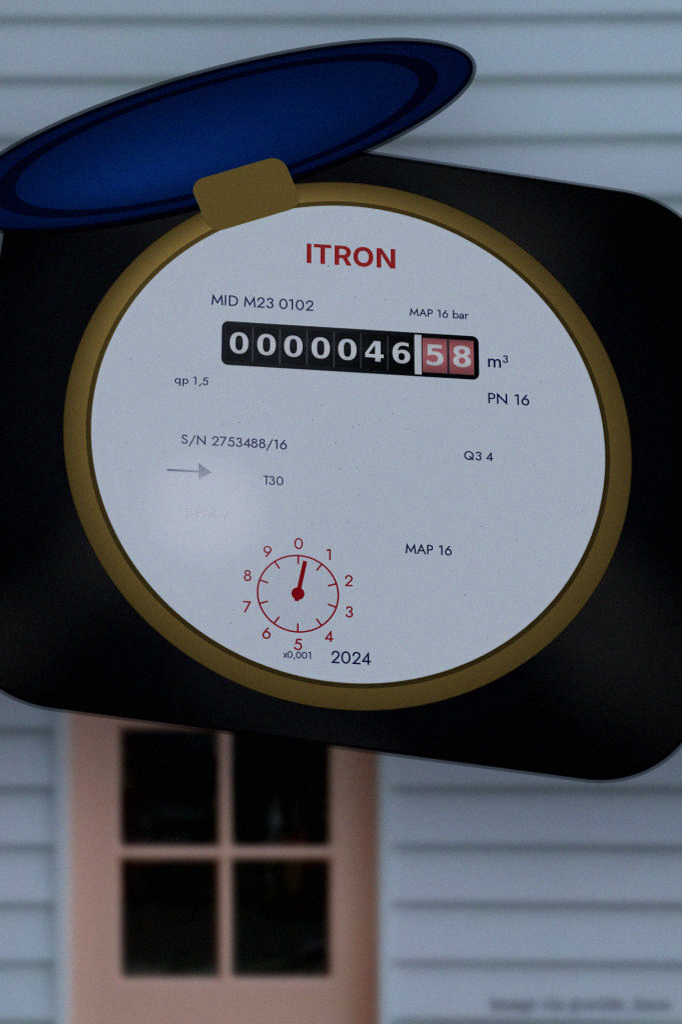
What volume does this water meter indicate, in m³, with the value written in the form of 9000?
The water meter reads 46.580
